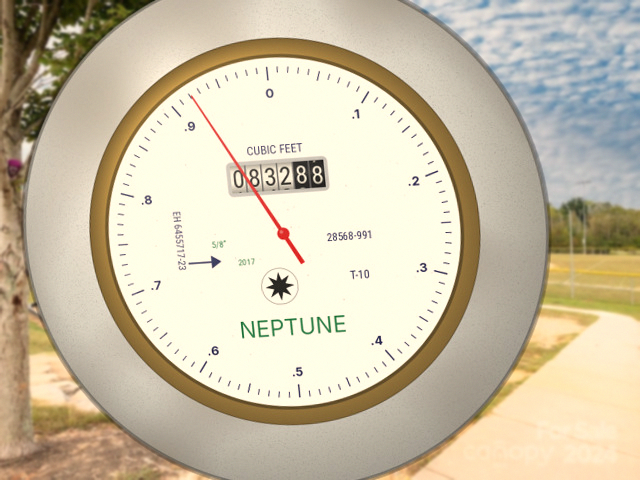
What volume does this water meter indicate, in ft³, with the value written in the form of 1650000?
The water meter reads 83287.92
